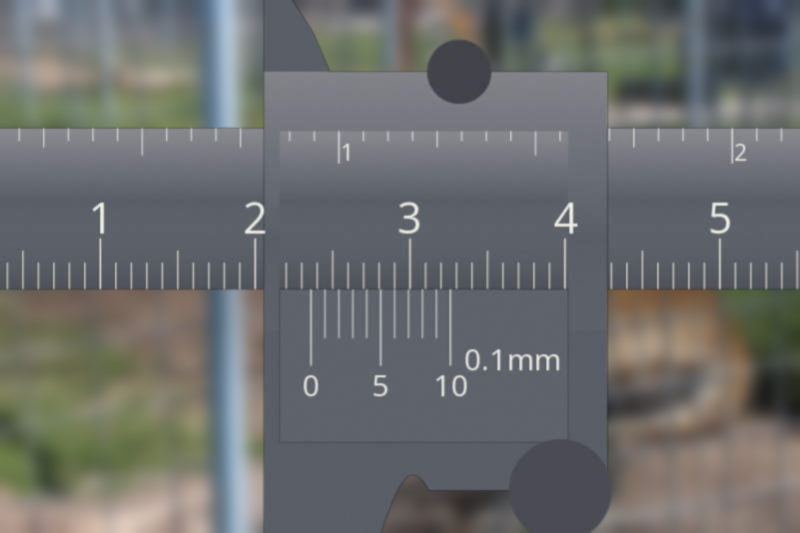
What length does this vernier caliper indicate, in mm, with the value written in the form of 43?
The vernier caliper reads 23.6
